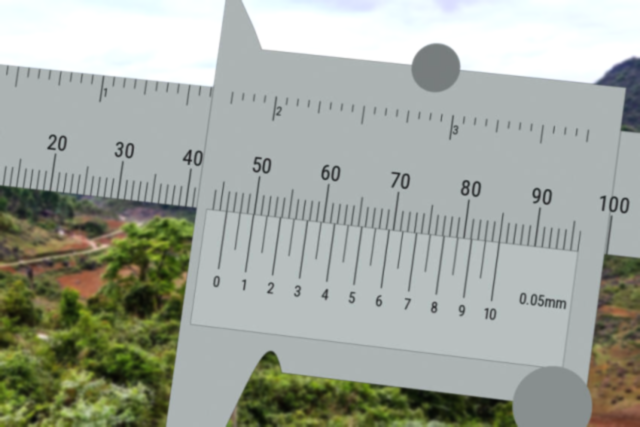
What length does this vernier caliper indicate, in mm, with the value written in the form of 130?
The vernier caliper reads 46.0
